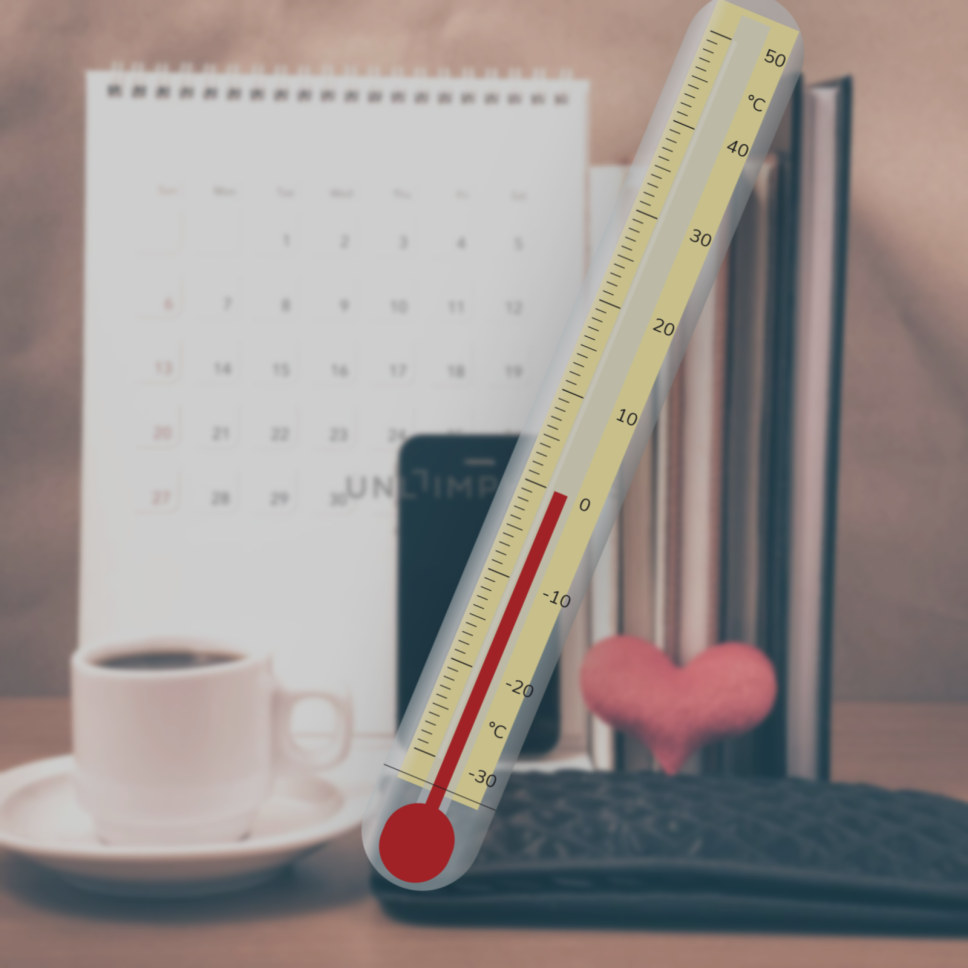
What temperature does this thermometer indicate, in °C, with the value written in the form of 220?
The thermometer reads 0
